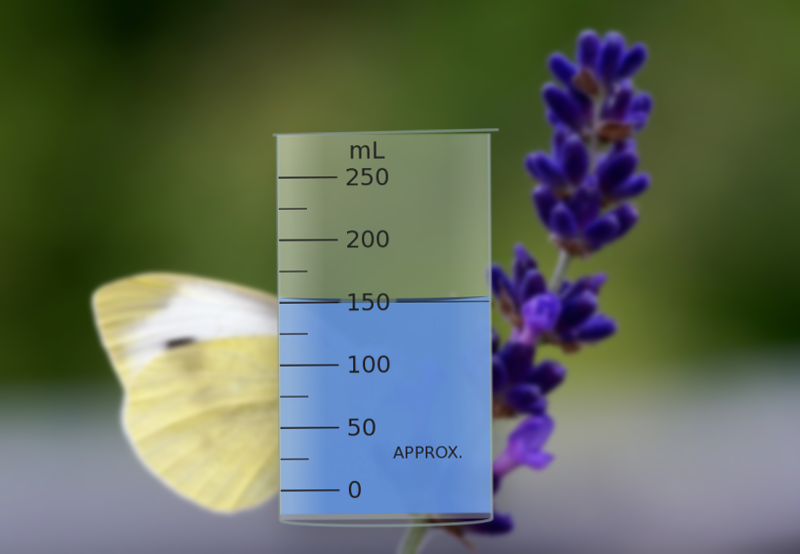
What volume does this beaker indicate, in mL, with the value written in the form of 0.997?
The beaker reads 150
